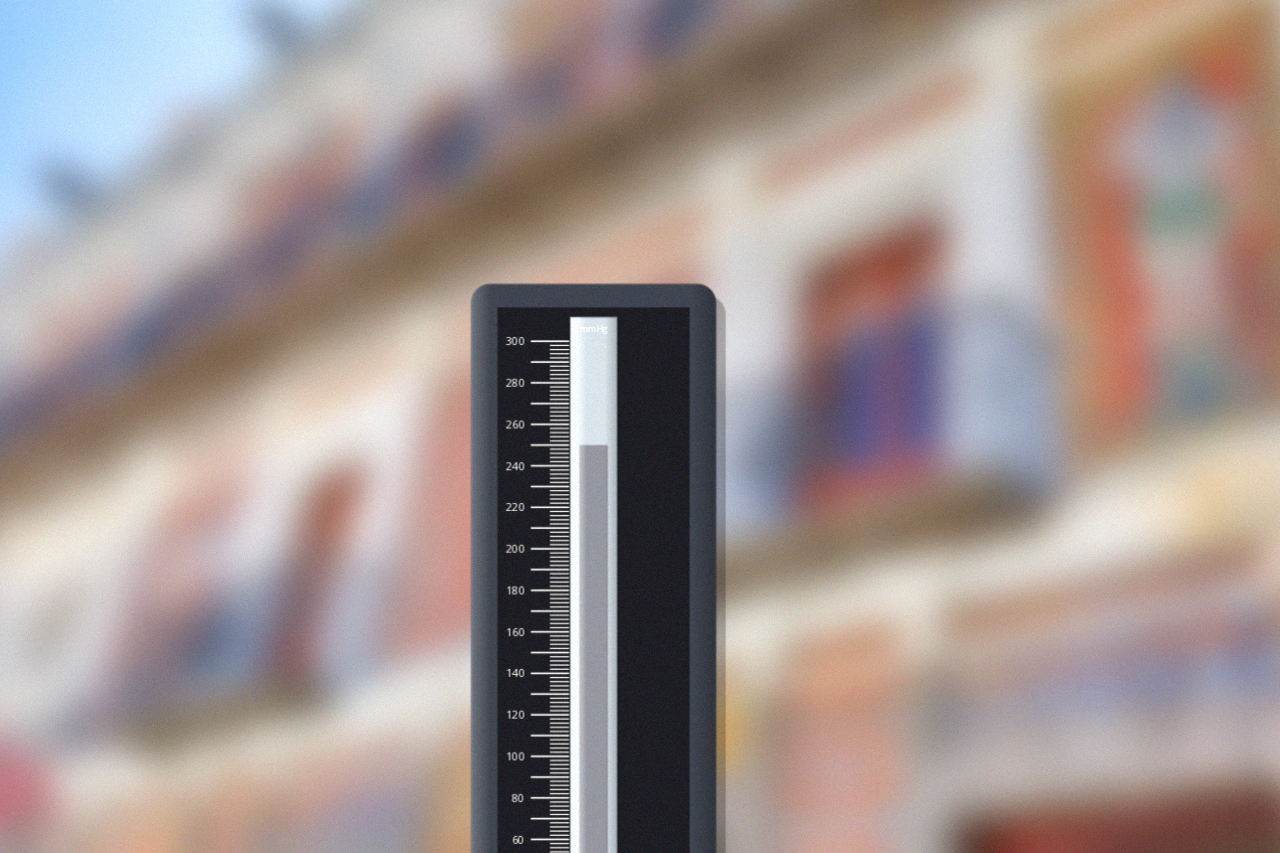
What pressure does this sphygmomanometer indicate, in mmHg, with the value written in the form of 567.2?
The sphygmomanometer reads 250
